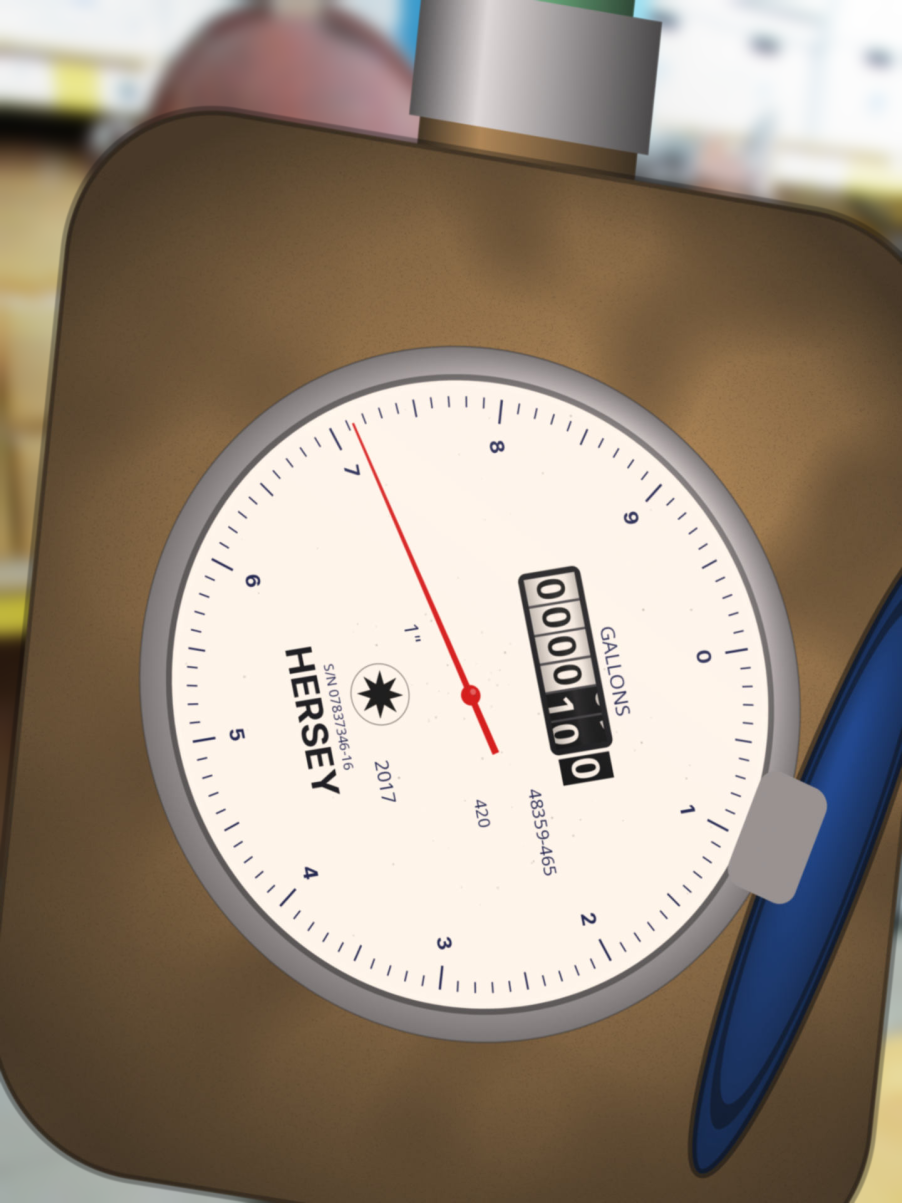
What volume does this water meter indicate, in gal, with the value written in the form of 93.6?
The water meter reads 97.1
